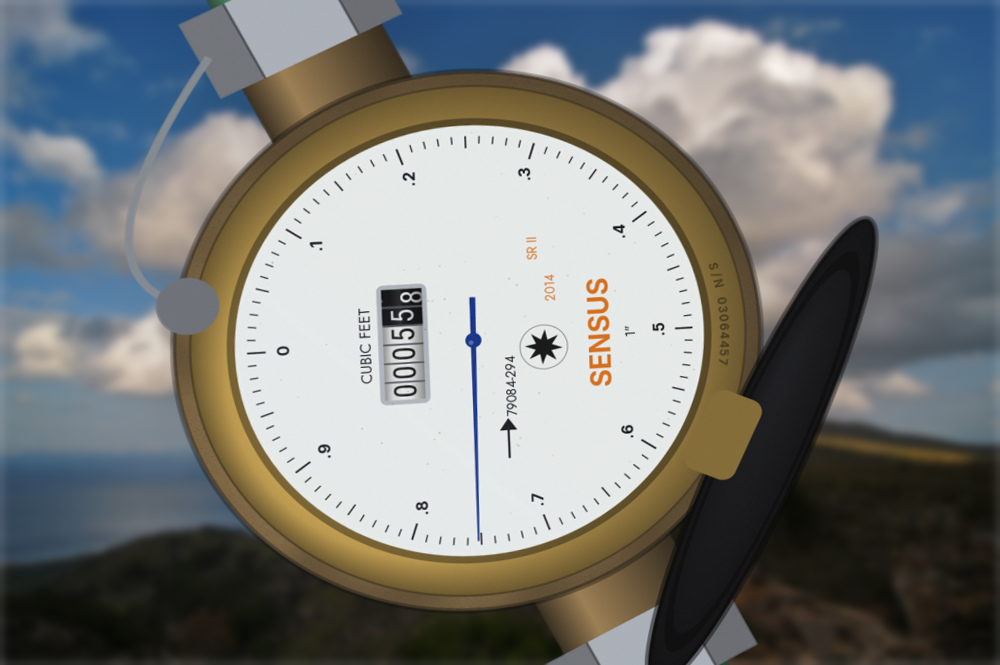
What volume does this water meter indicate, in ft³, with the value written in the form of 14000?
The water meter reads 557.75
